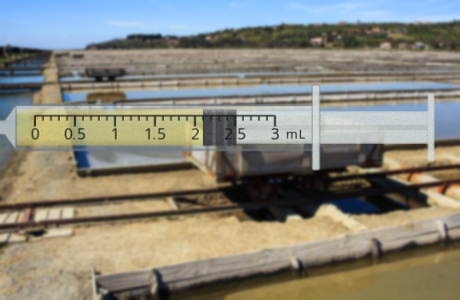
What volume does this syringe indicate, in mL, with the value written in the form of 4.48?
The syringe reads 2.1
